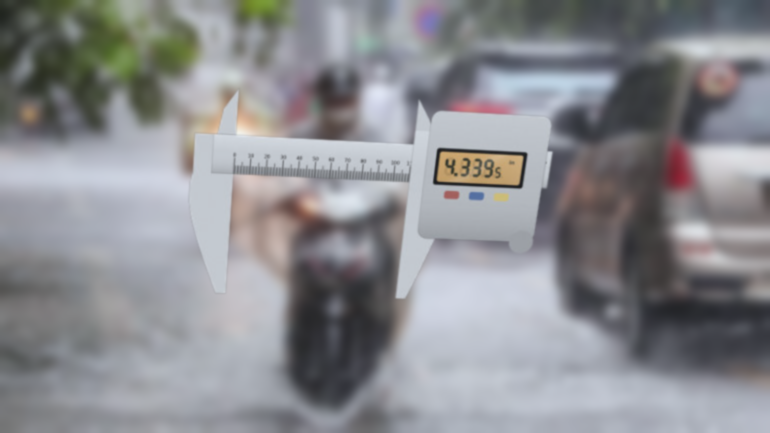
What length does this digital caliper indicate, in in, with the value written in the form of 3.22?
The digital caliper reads 4.3395
